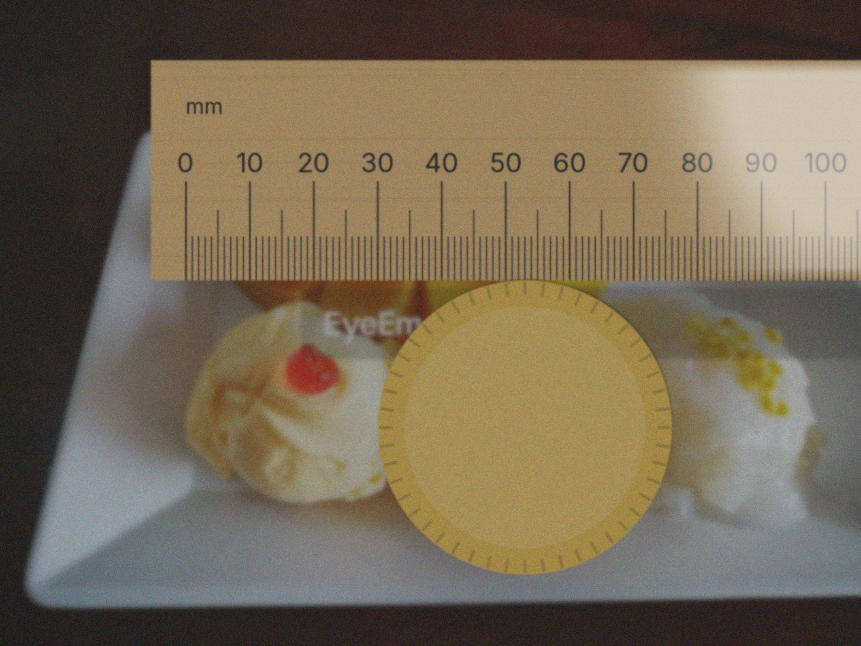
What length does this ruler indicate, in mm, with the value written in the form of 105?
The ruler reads 46
